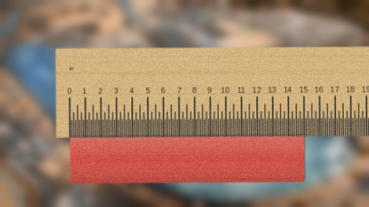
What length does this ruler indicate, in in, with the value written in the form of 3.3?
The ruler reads 15
